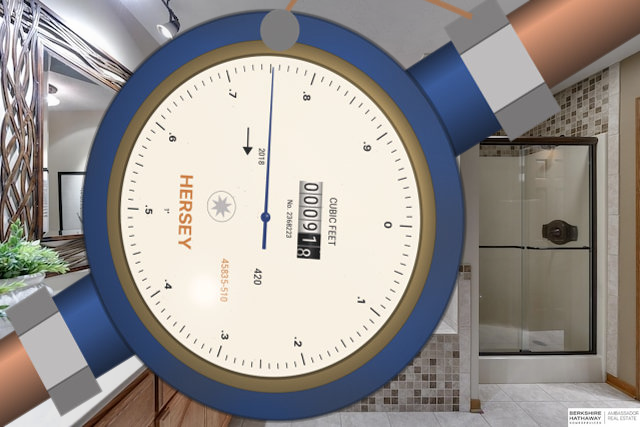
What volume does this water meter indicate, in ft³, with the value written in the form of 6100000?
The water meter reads 917.75
